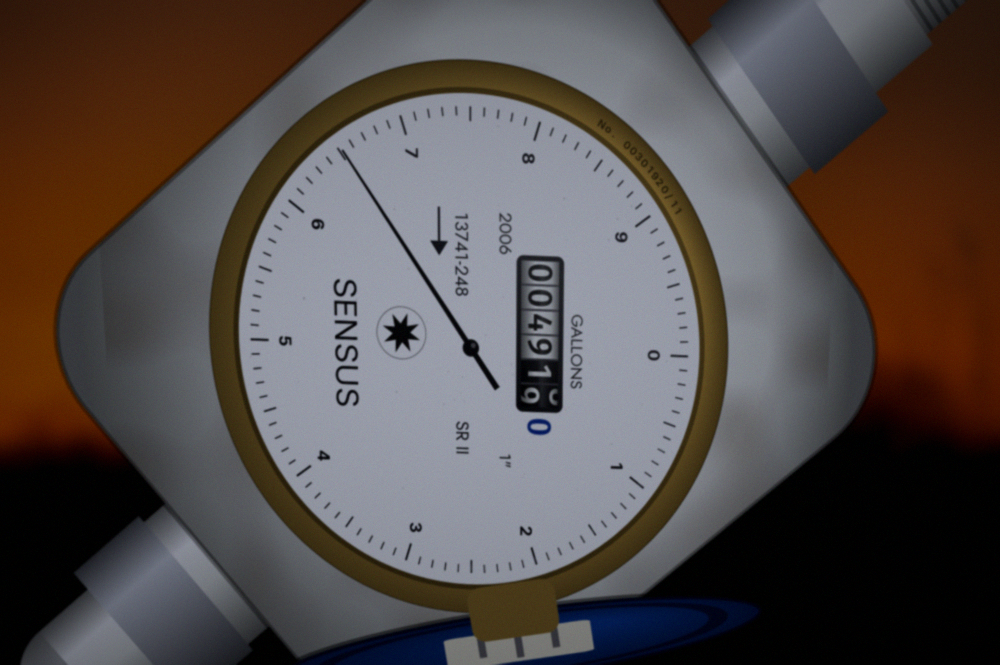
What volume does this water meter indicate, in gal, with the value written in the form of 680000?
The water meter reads 49186.5
